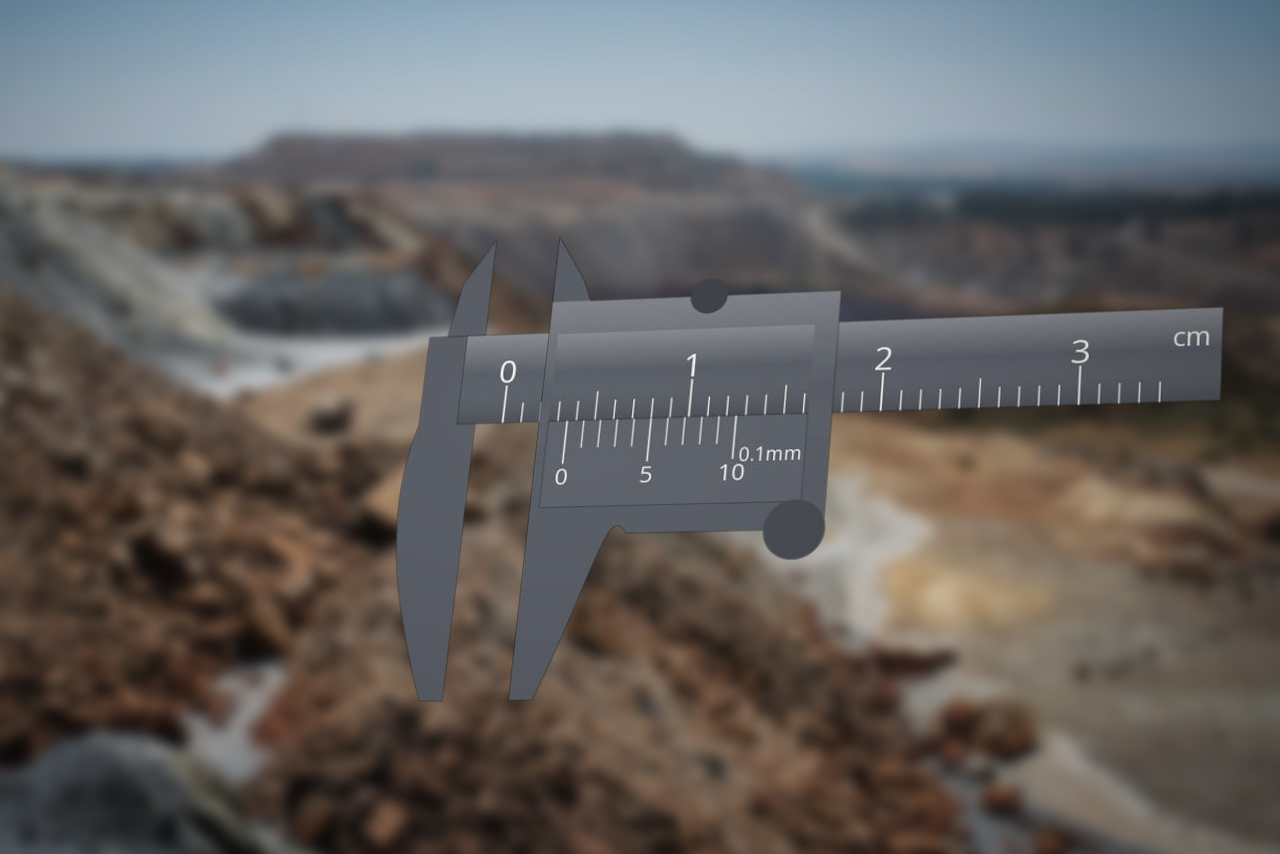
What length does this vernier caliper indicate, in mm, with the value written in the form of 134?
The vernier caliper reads 3.5
